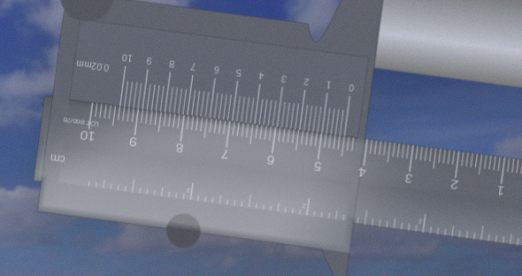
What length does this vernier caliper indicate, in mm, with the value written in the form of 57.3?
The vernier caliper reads 45.0
